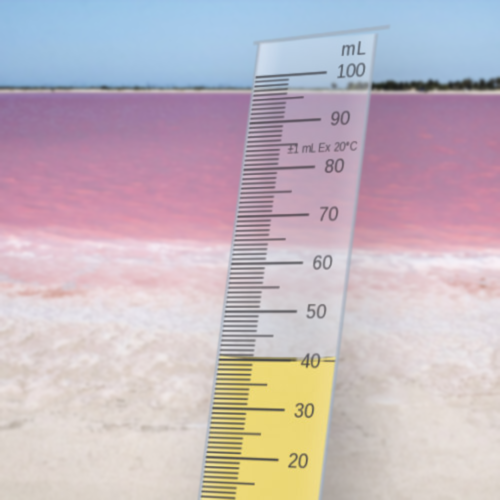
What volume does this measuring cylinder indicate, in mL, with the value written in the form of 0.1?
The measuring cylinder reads 40
